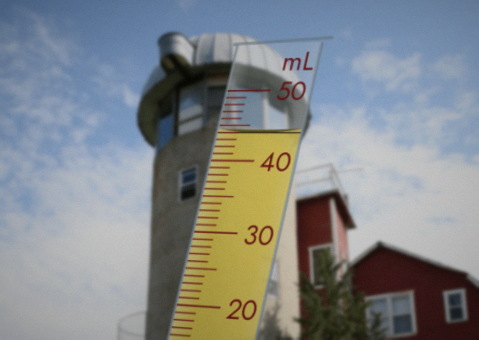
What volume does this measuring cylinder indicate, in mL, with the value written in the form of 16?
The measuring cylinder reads 44
